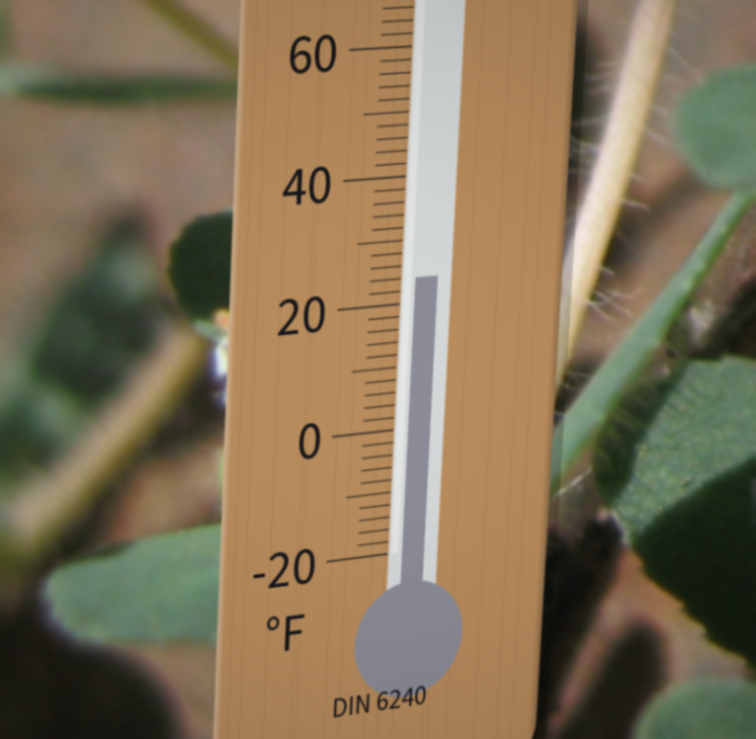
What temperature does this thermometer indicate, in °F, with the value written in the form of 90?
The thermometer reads 24
